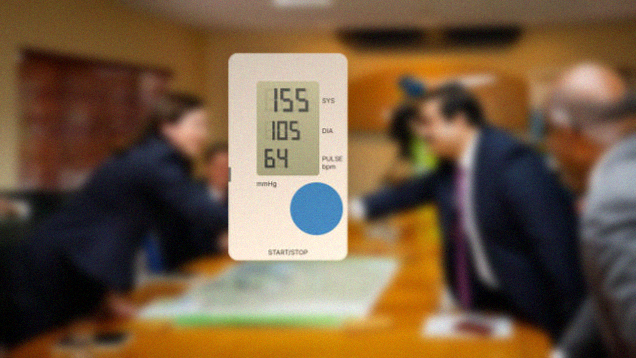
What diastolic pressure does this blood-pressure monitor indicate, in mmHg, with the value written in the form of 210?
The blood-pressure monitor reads 105
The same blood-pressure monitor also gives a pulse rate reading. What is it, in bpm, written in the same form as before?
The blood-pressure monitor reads 64
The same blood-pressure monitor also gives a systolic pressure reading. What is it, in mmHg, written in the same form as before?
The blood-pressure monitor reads 155
